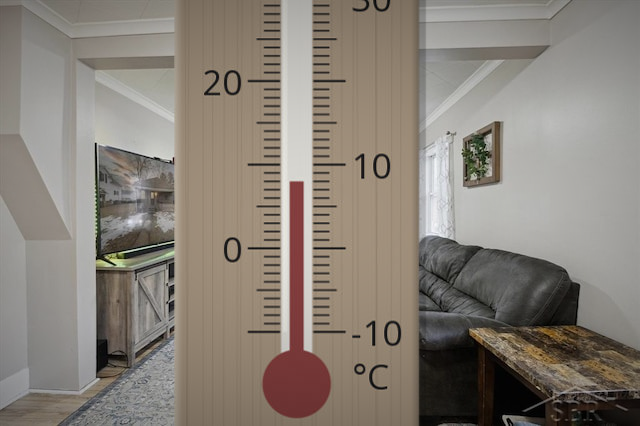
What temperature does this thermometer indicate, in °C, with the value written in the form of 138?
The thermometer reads 8
